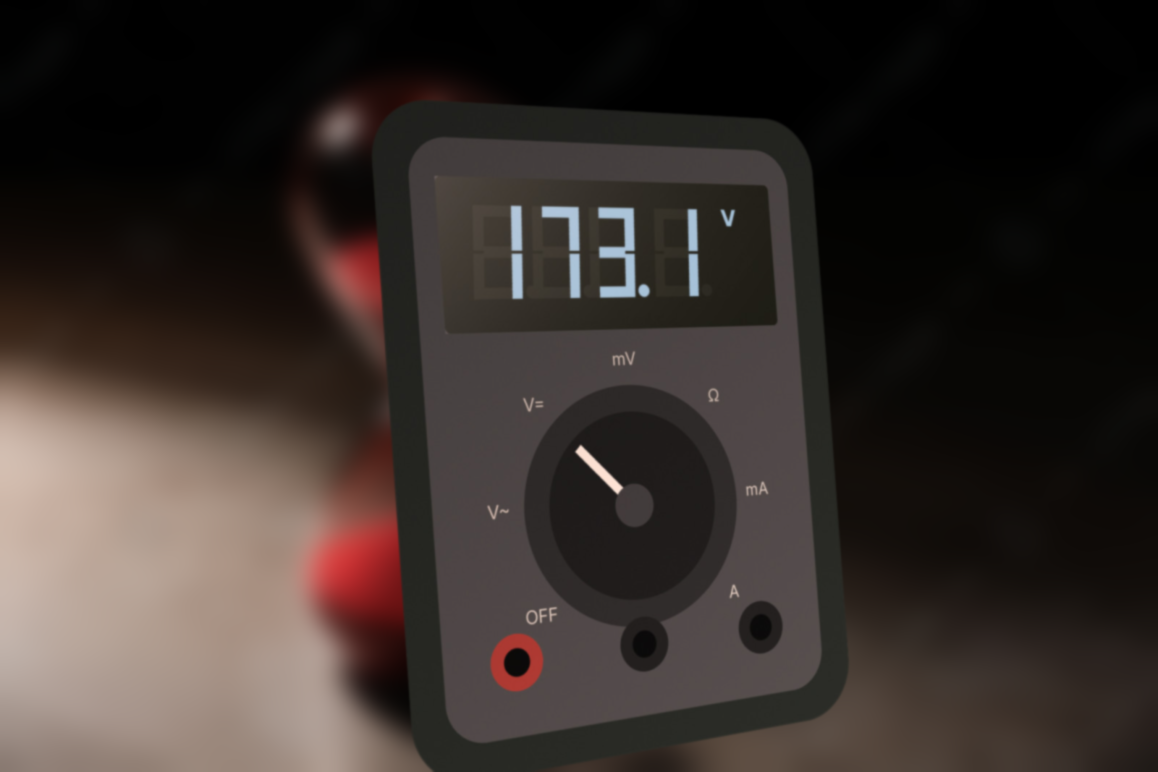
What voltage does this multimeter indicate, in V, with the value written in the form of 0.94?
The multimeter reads 173.1
